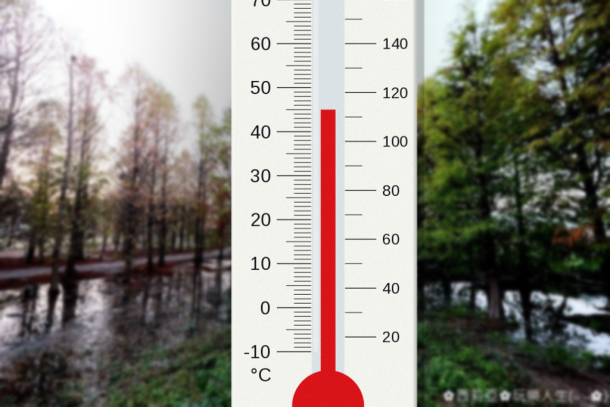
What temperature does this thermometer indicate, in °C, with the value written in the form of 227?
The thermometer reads 45
